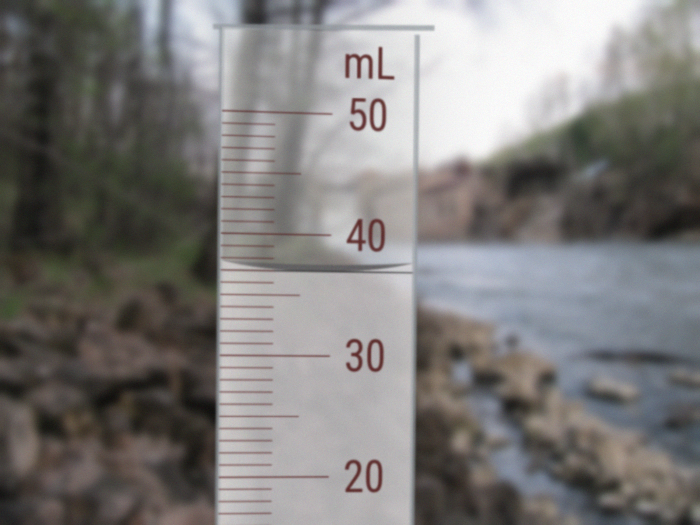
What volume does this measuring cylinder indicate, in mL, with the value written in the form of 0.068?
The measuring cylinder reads 37
